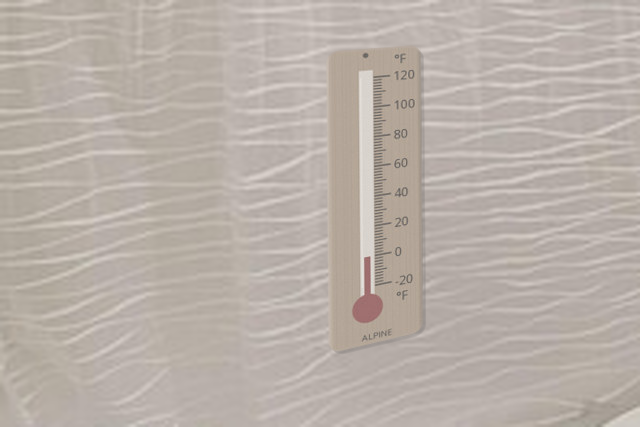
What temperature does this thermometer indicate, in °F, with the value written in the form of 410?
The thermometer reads 0
